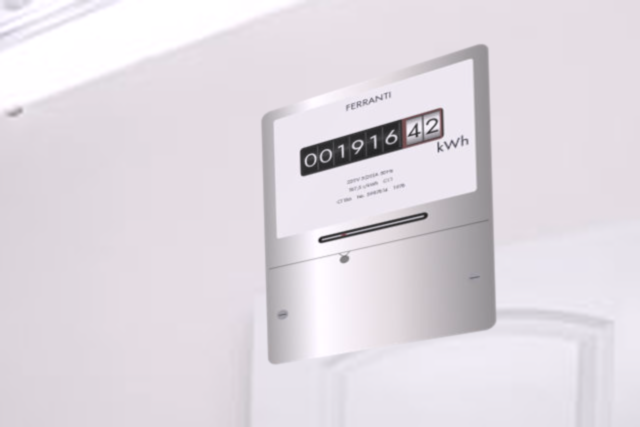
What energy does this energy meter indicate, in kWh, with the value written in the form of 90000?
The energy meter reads 1916.42
